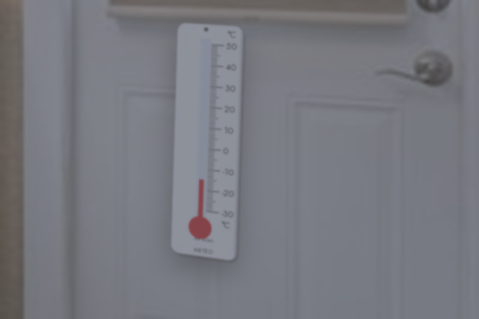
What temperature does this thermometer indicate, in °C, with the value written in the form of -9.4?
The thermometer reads -15
